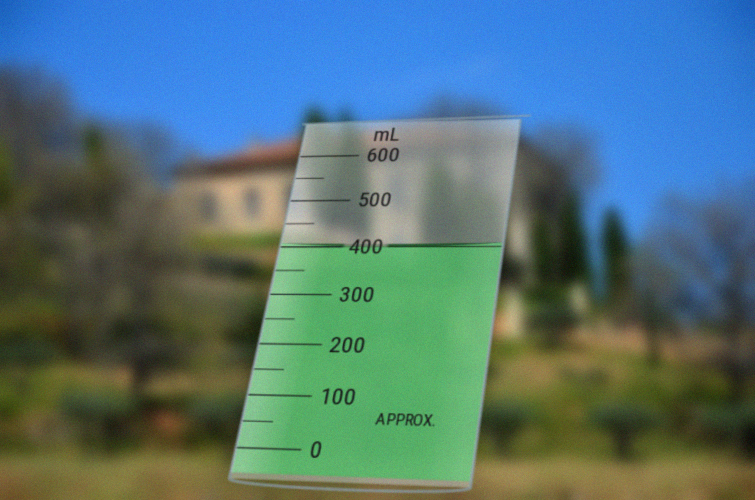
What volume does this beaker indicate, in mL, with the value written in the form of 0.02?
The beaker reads 400
